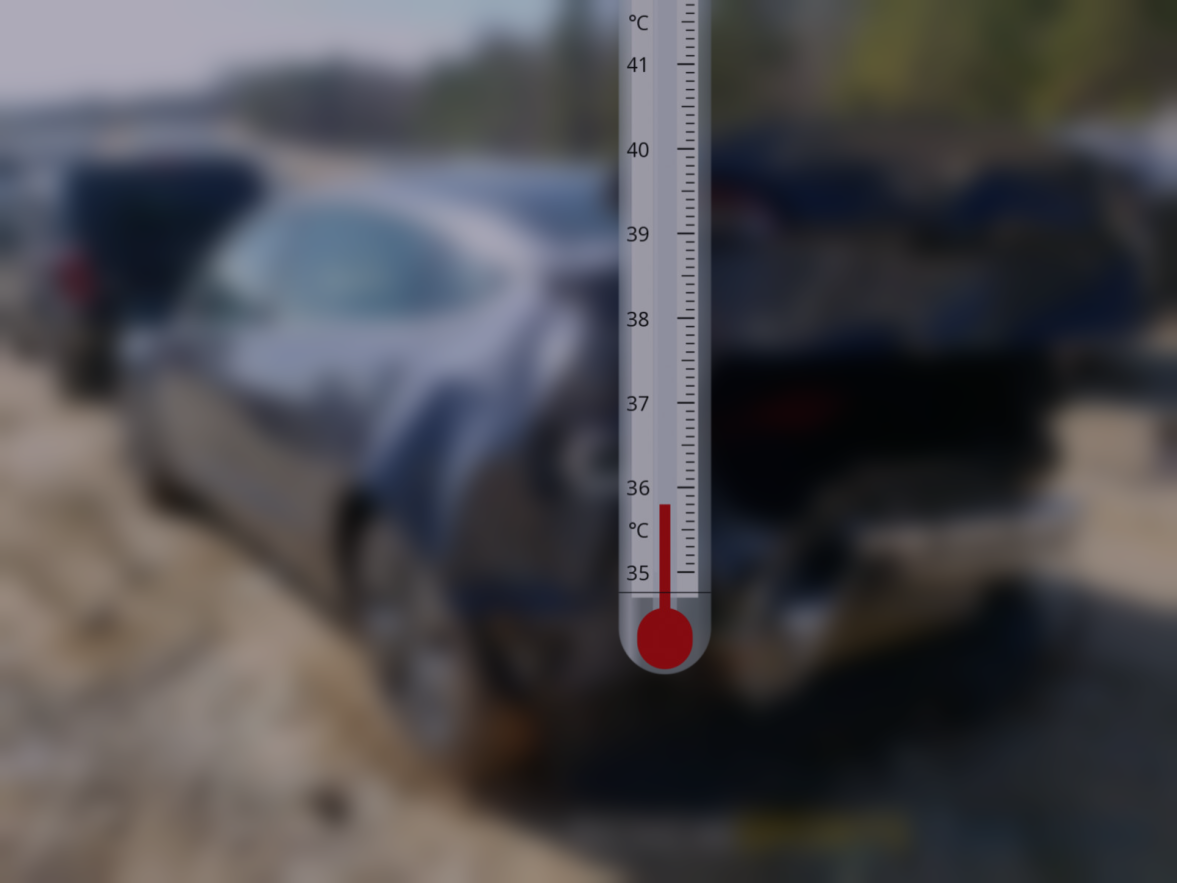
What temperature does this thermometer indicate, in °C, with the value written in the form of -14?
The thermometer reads 35.8
